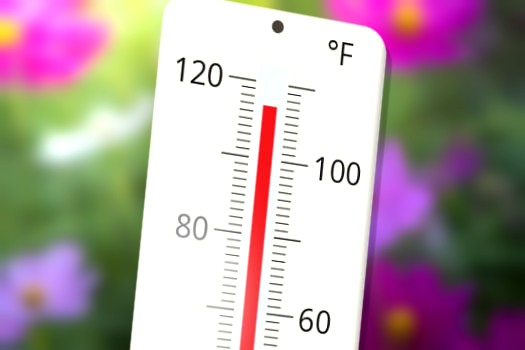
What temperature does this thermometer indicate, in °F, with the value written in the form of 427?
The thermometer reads 114
